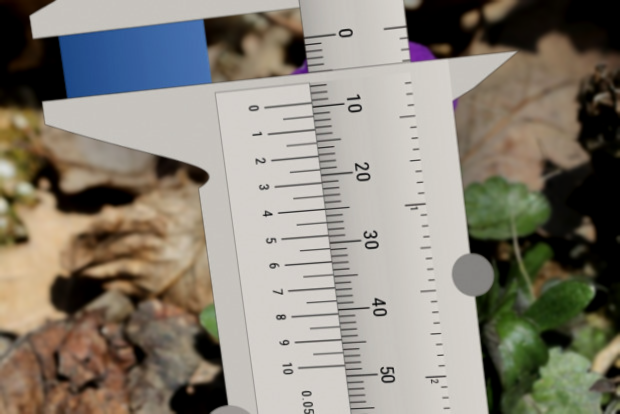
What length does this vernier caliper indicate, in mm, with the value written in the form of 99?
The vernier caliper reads 9.4
